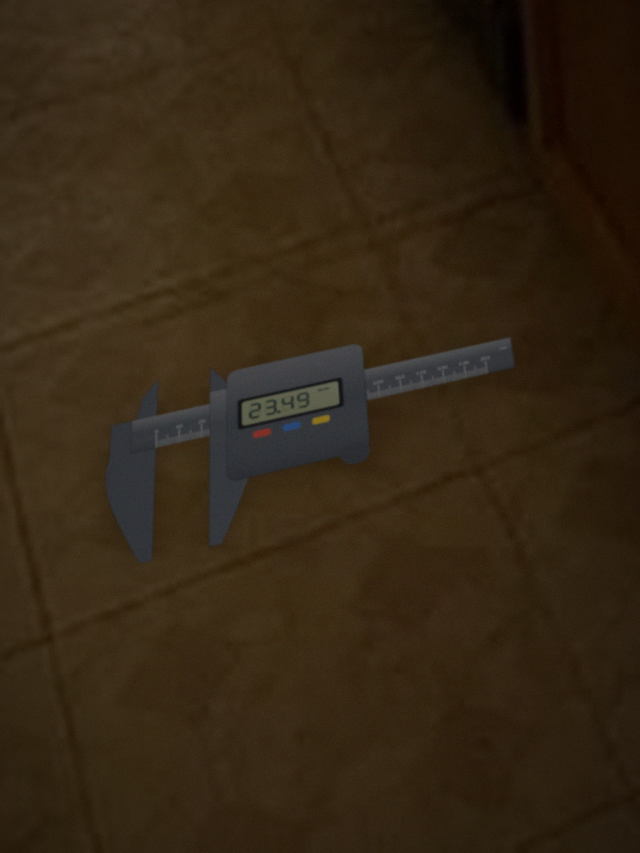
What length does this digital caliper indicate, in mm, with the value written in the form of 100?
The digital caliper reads 23.49
